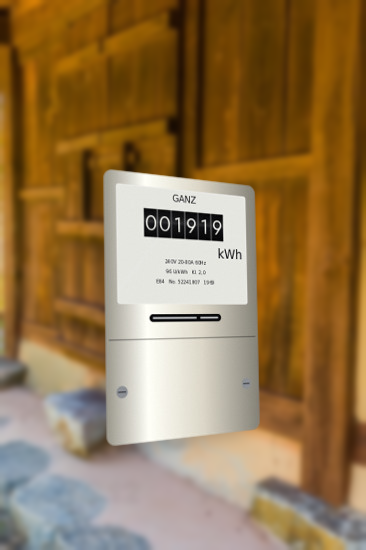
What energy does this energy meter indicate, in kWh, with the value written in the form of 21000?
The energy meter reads 1919
